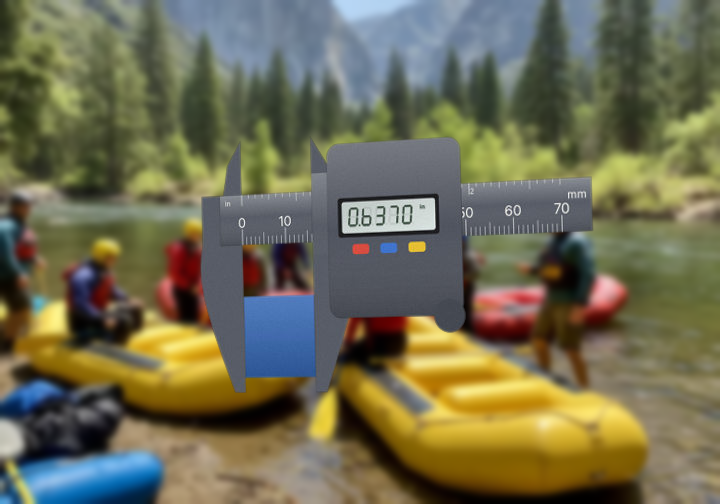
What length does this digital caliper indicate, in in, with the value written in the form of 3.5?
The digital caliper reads 0.6370
